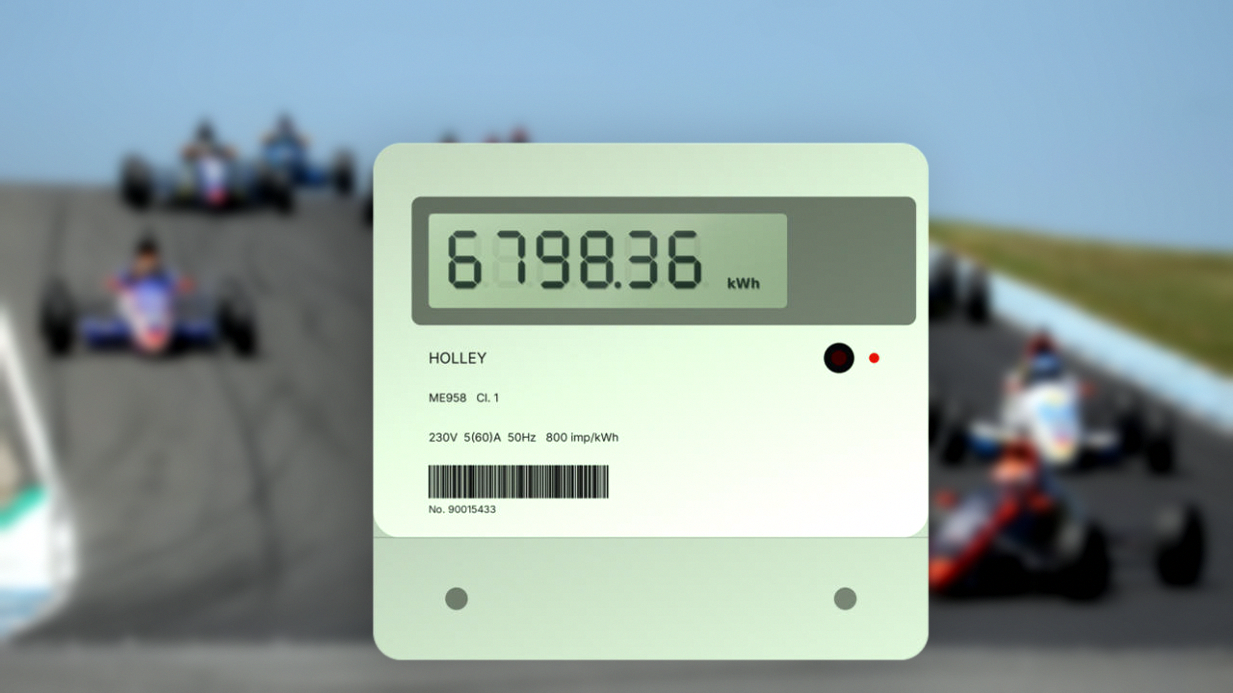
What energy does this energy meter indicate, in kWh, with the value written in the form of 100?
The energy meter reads 6798.36
